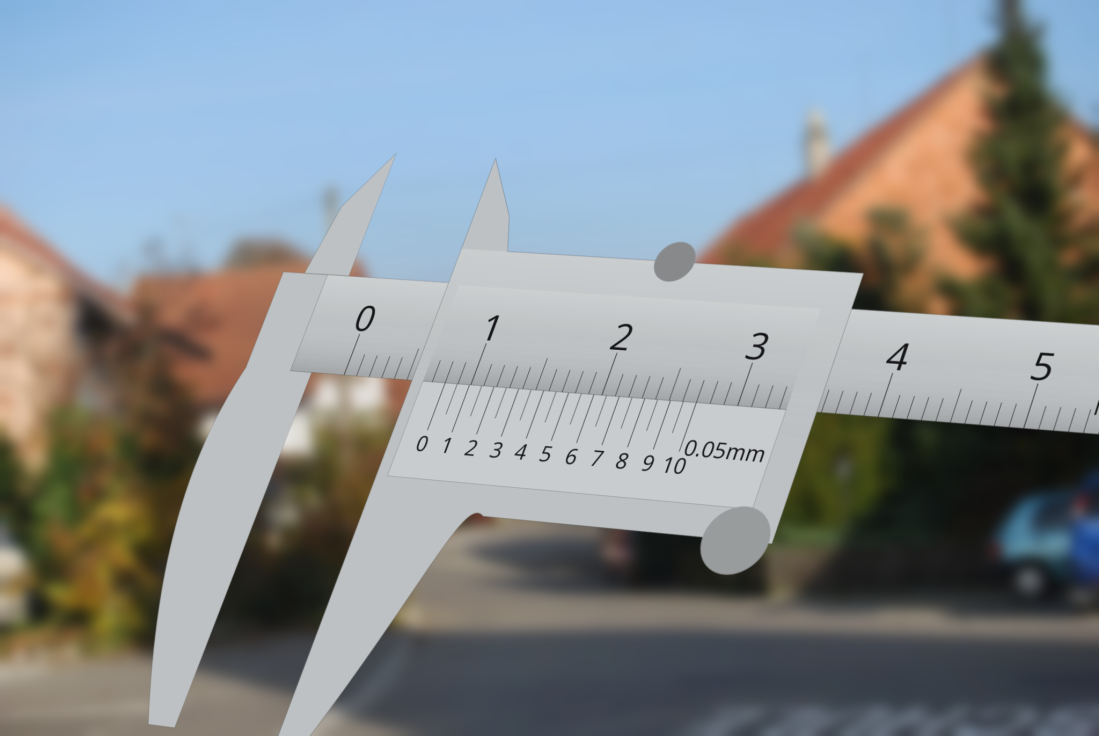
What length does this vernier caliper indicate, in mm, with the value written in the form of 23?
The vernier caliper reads 8.0
